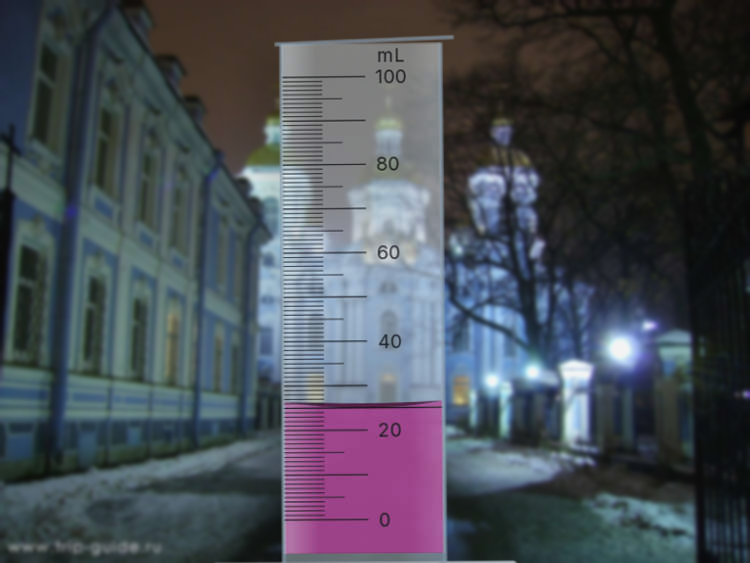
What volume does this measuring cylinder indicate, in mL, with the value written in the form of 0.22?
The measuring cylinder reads 25
